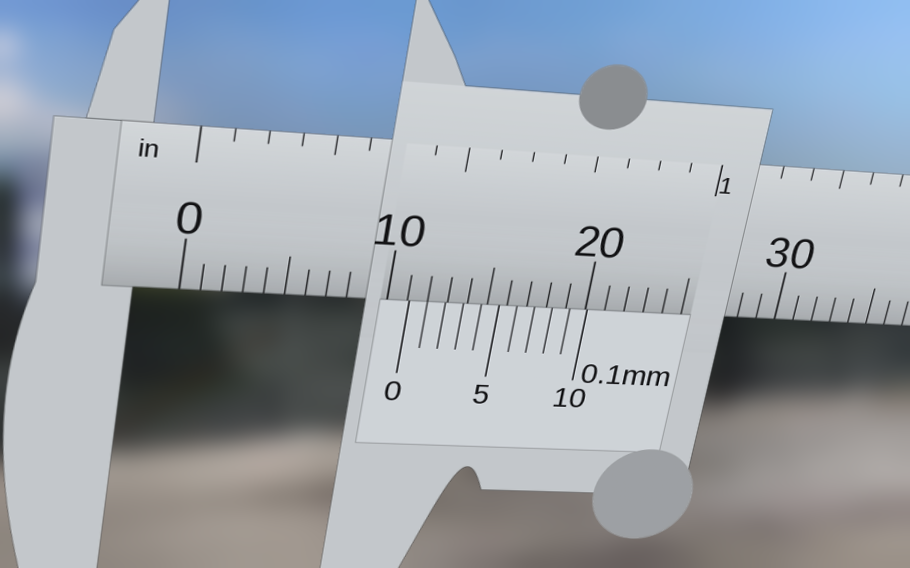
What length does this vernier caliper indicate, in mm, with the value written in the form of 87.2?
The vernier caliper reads 11.1
